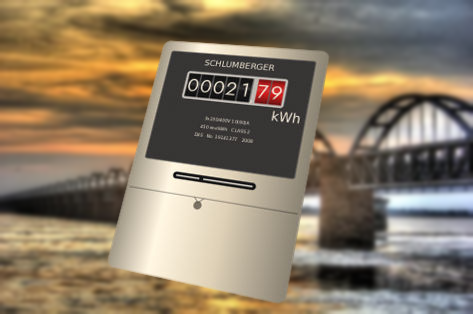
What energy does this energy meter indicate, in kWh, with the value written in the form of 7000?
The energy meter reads 21.79
